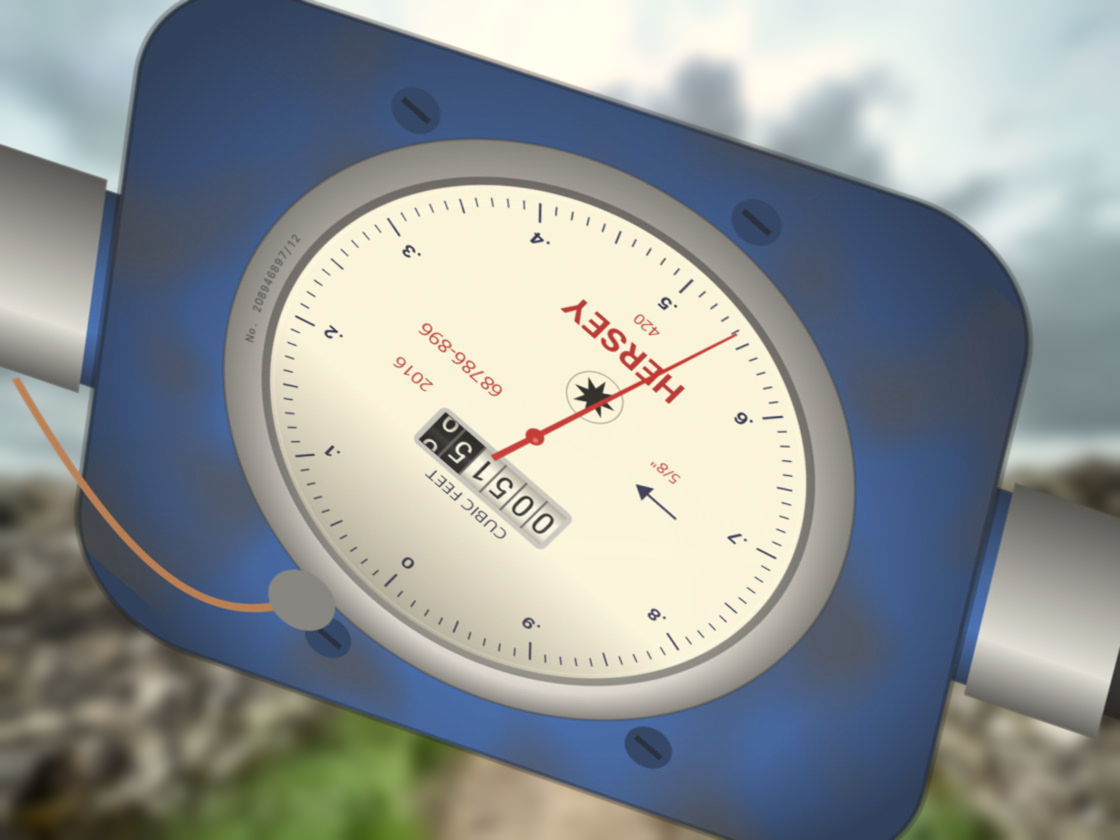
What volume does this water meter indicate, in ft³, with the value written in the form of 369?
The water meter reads 5158.54
